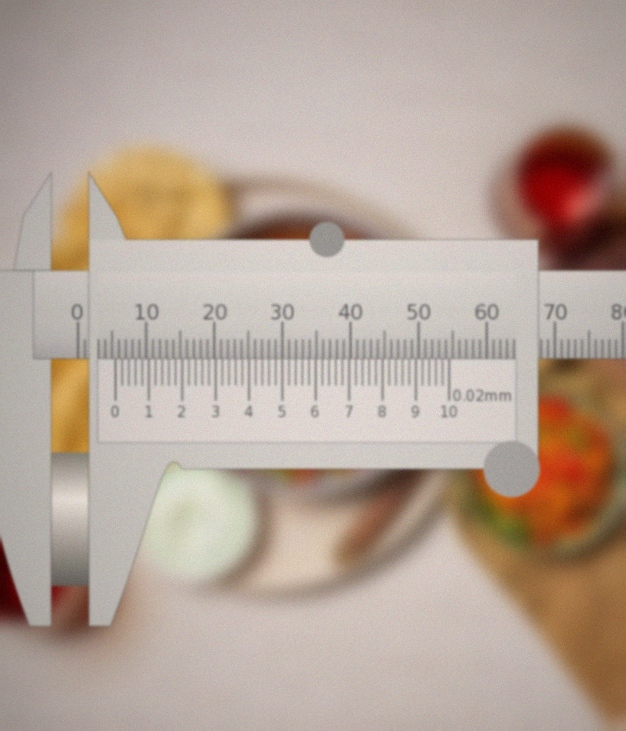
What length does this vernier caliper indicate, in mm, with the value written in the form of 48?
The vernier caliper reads 5.5
